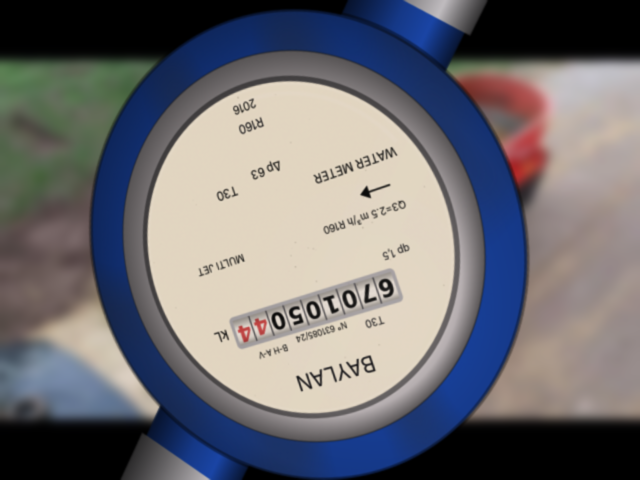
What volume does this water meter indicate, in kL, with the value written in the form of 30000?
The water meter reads 6701050.44
